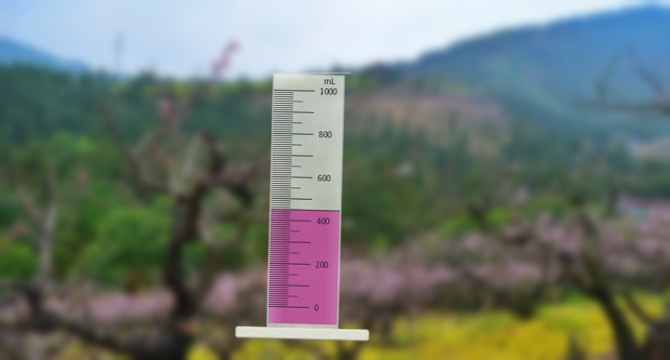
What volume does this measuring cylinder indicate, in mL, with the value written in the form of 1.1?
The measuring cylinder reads 450
